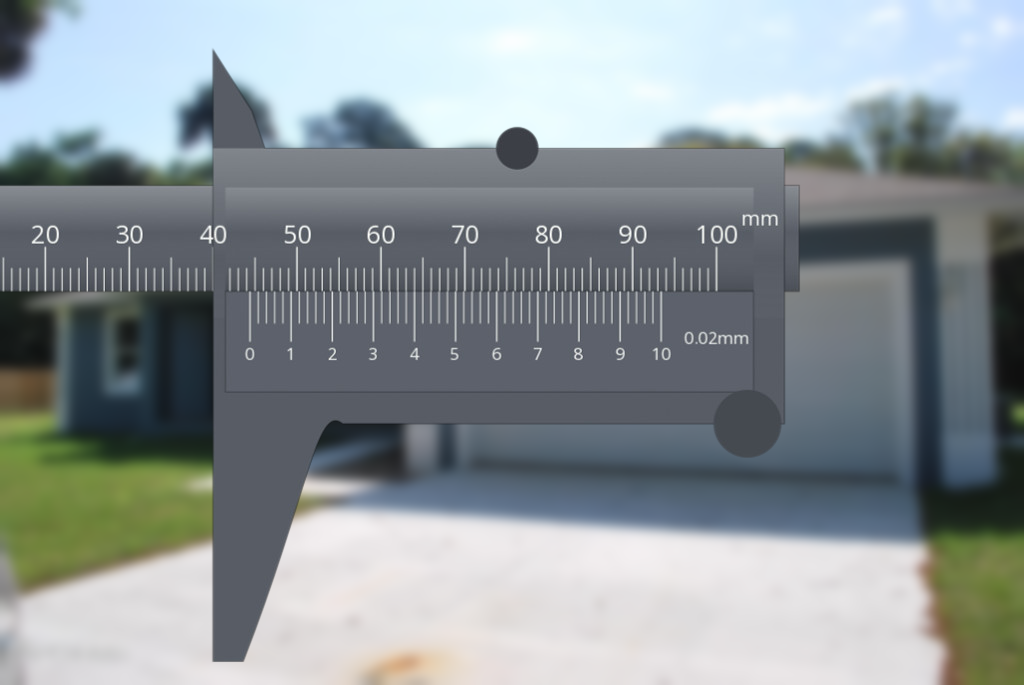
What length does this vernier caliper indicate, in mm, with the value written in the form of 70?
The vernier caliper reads 44.4
